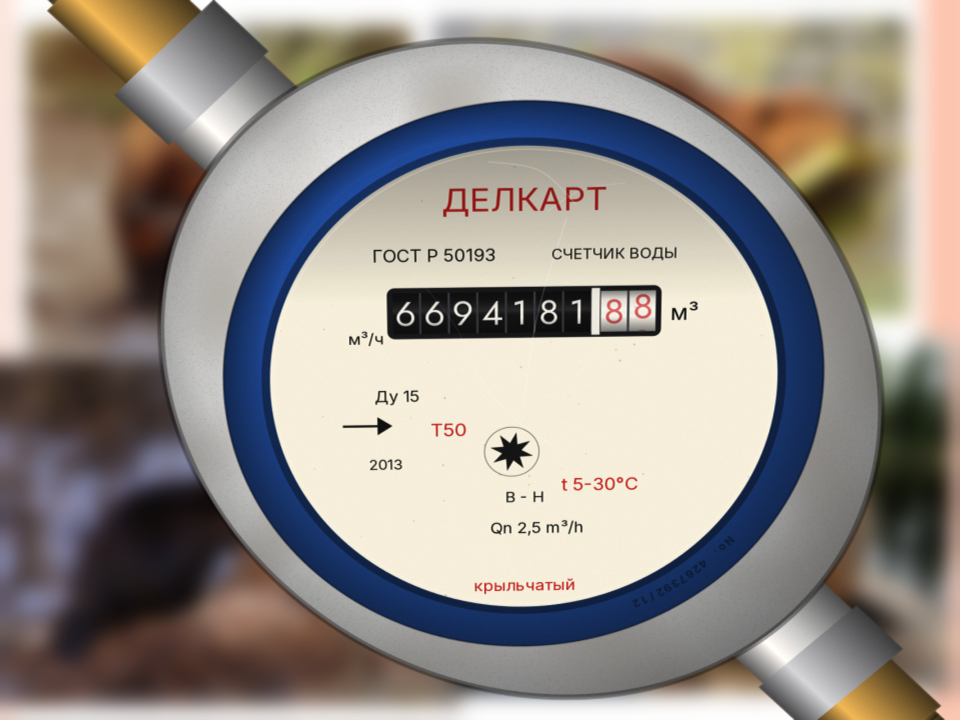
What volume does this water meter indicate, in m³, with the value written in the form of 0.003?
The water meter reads 6694181.88
